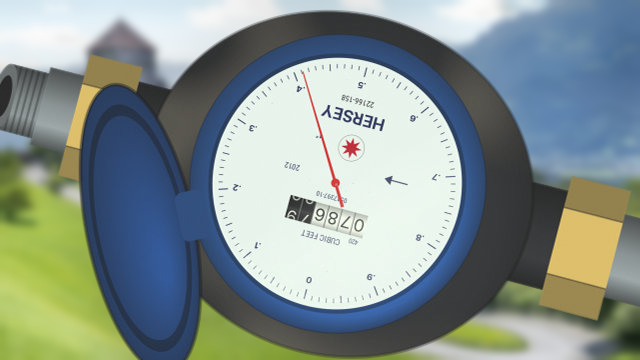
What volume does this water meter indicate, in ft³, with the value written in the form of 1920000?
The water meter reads 78679.41
